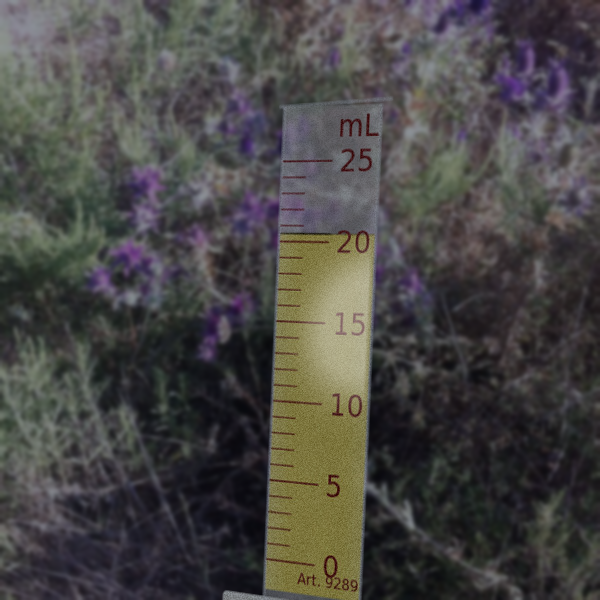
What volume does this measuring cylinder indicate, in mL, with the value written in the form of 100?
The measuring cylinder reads 20.5
